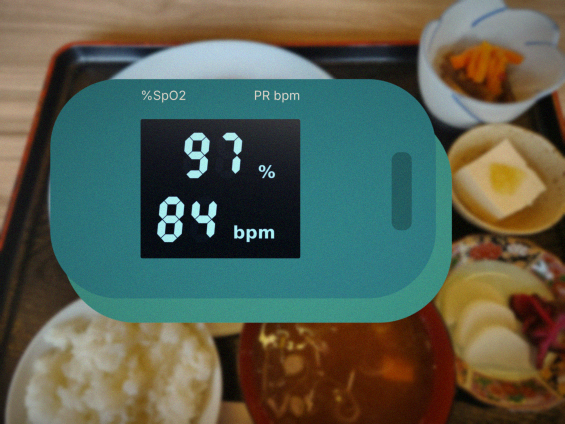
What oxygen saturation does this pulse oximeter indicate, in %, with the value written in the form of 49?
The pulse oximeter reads 97
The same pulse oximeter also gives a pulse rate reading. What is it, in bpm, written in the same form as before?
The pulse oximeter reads 84
